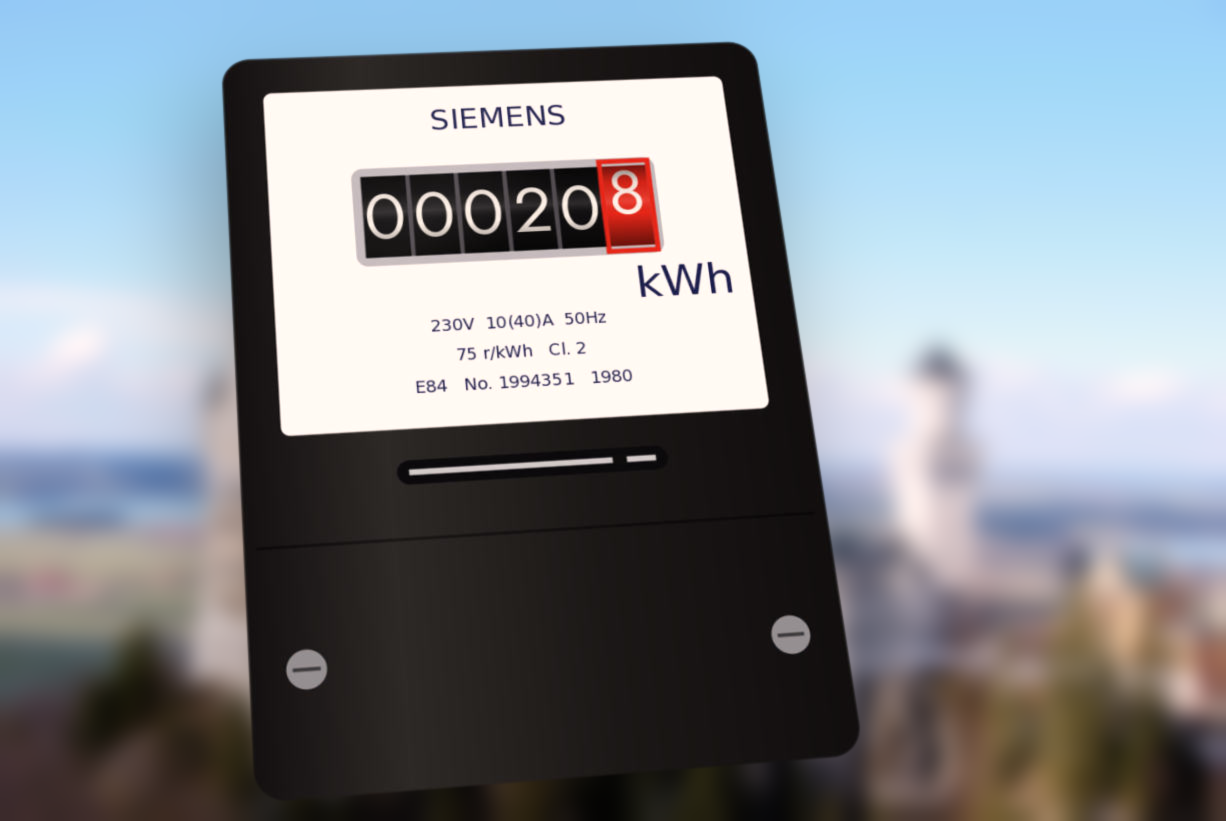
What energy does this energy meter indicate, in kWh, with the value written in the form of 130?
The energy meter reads 20.8
